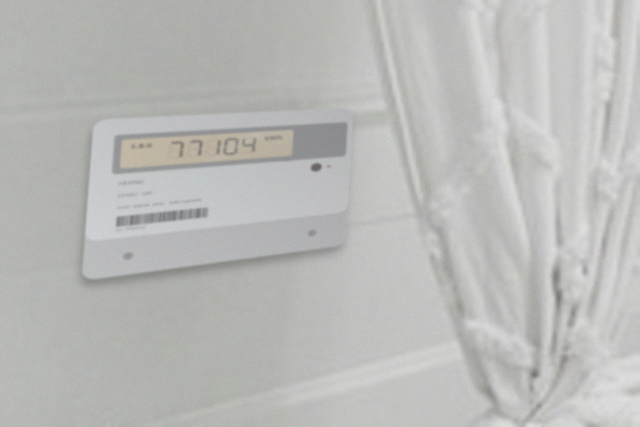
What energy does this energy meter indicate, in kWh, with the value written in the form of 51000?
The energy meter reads 77104
